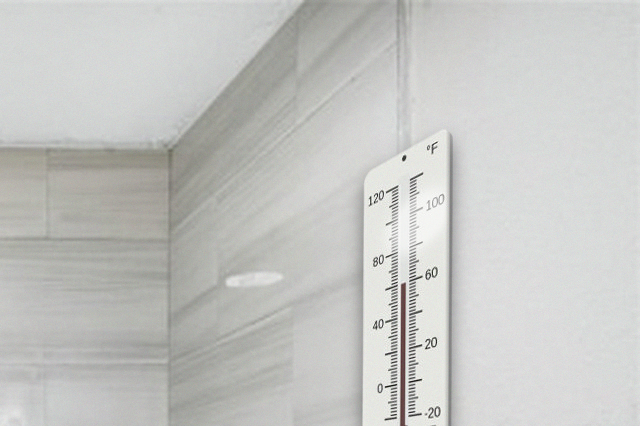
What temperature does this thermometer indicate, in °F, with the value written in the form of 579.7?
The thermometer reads 60
